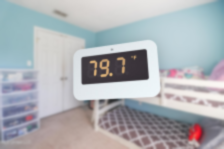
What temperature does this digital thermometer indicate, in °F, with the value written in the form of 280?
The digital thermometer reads 79.7
